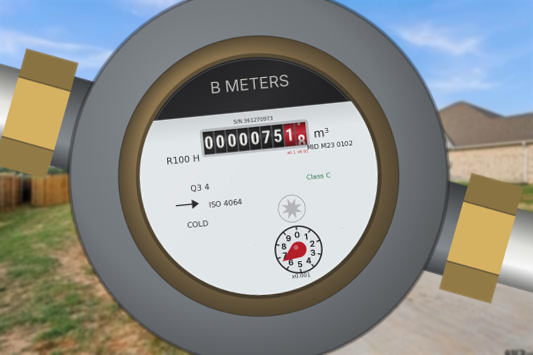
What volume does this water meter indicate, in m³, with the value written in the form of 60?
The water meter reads 75.176
